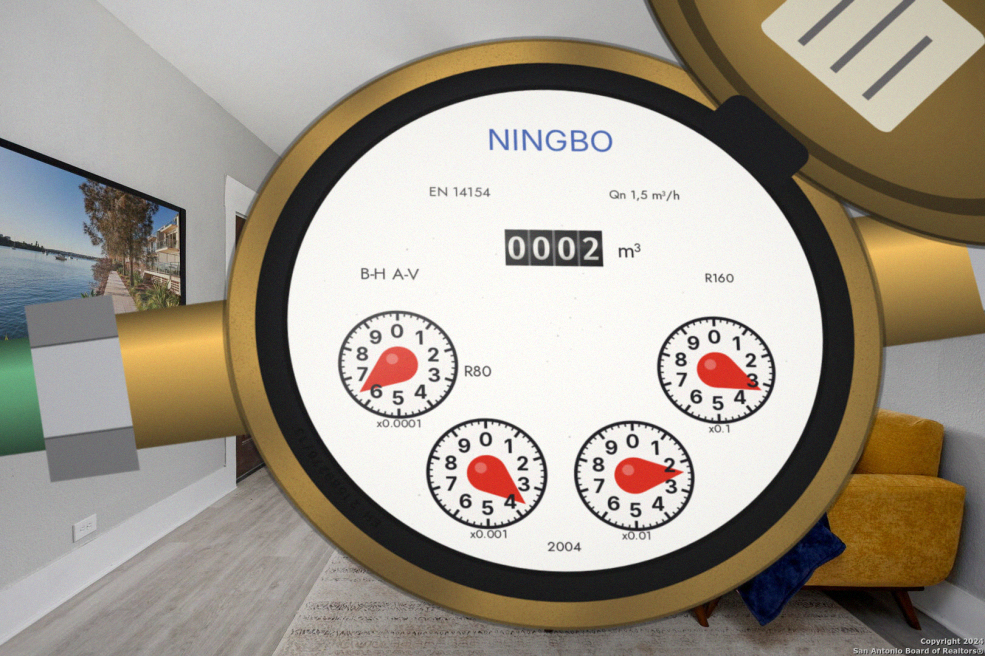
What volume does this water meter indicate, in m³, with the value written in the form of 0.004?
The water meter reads 2.3236
